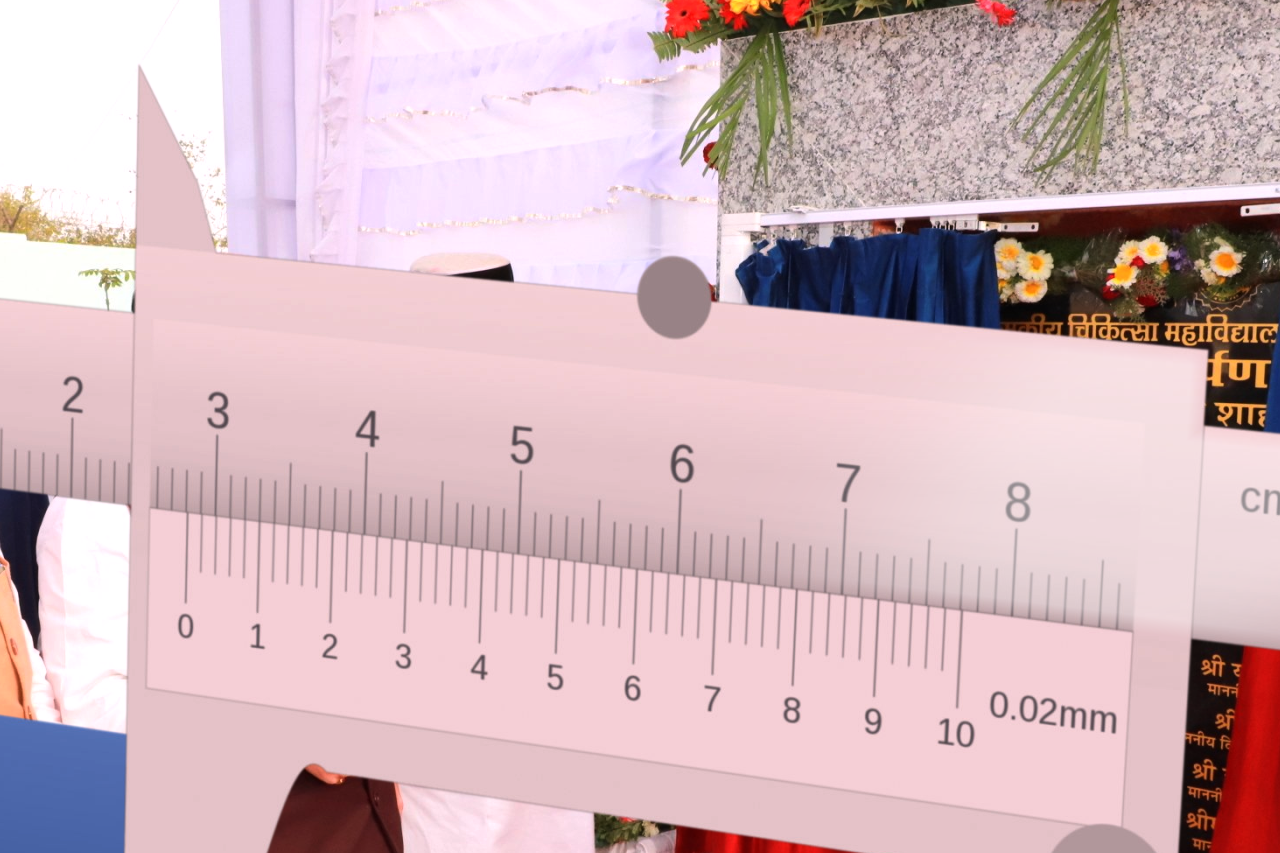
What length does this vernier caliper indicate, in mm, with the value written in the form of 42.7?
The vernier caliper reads 28.1
